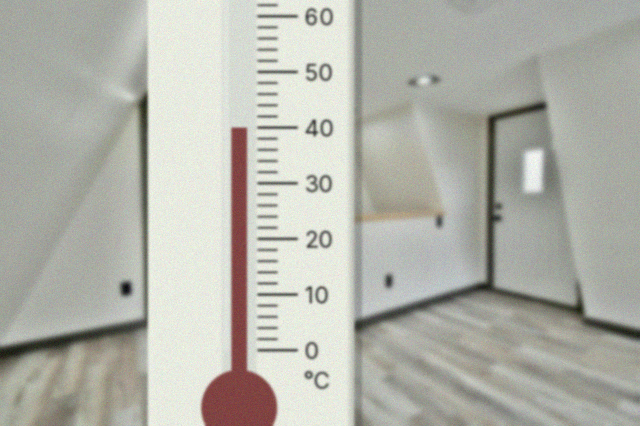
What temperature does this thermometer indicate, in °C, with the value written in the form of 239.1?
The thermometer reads 40
